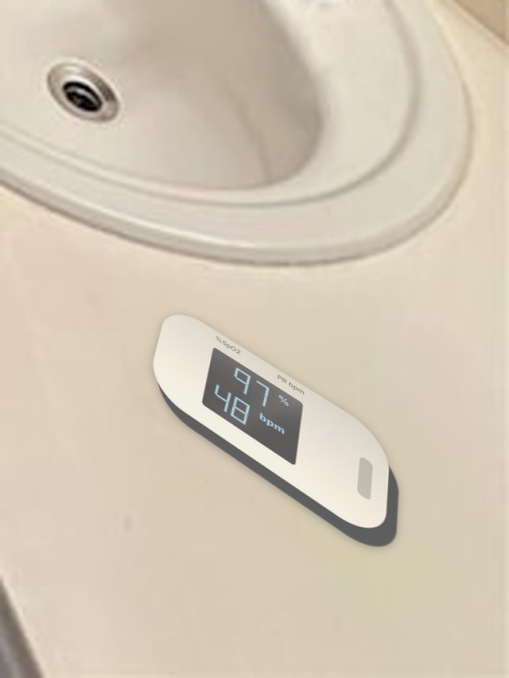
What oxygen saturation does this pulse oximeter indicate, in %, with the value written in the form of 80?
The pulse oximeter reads 97
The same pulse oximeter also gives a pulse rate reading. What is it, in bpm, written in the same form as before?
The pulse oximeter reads 48
